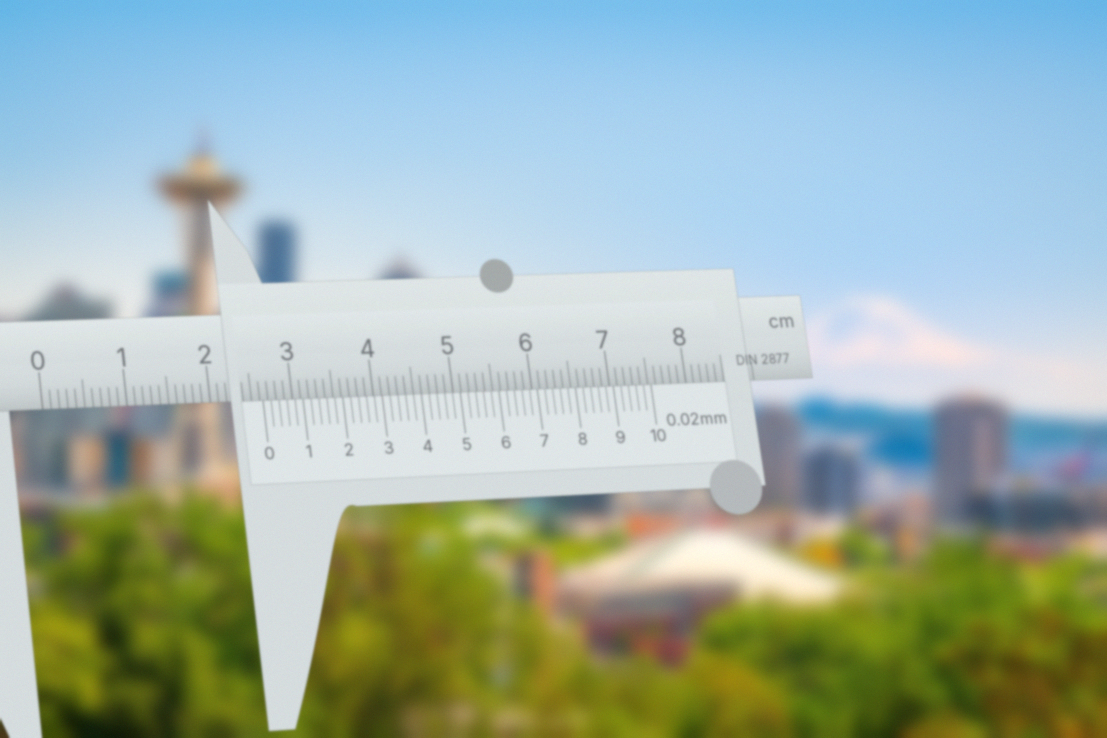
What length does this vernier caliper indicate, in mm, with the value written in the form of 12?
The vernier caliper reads 26.4
